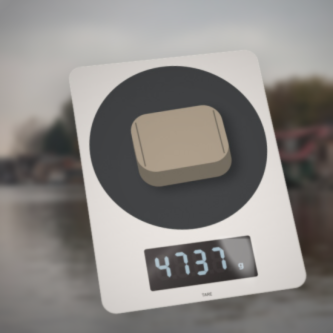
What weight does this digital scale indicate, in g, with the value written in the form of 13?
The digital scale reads 4737
